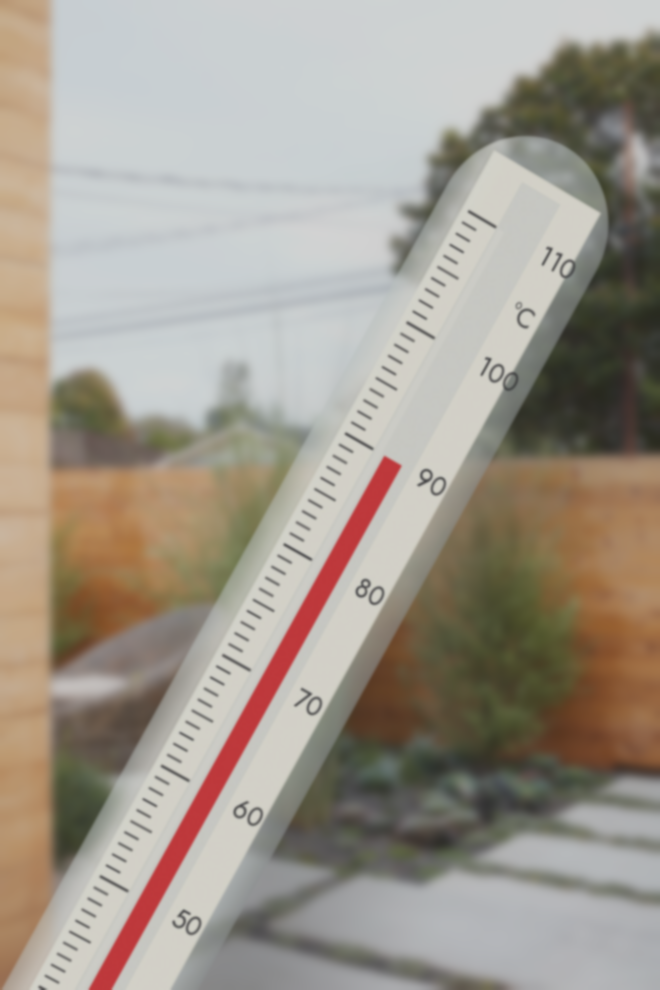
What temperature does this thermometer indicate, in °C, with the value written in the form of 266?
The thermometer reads 90
